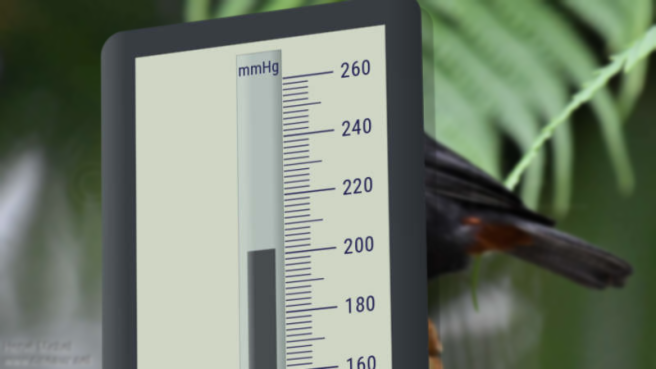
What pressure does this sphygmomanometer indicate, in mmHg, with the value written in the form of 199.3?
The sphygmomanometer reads 202
